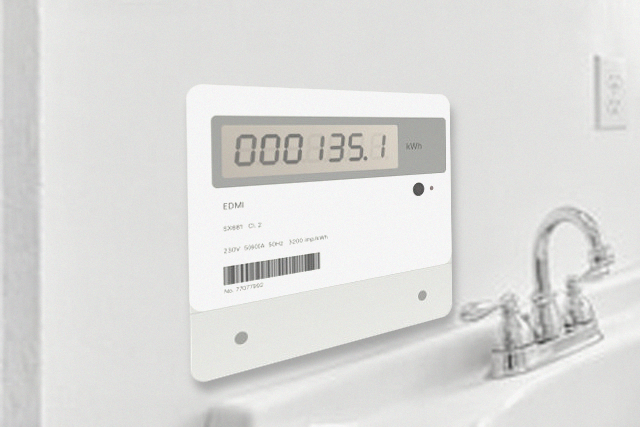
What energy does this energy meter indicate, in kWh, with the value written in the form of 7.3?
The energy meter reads 135.1
